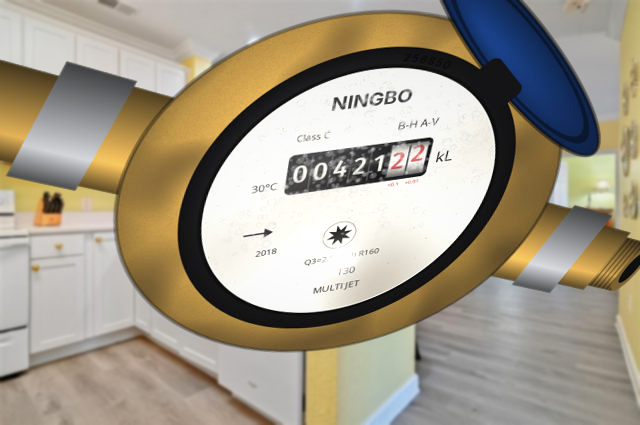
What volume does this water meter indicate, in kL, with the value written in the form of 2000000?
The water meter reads 421.22
